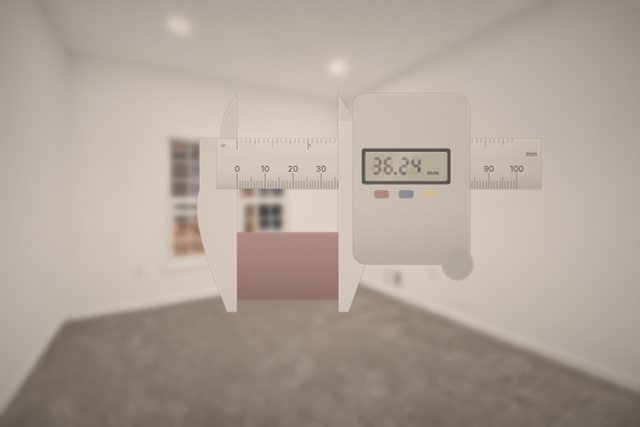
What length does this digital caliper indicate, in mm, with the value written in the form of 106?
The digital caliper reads 36.24
